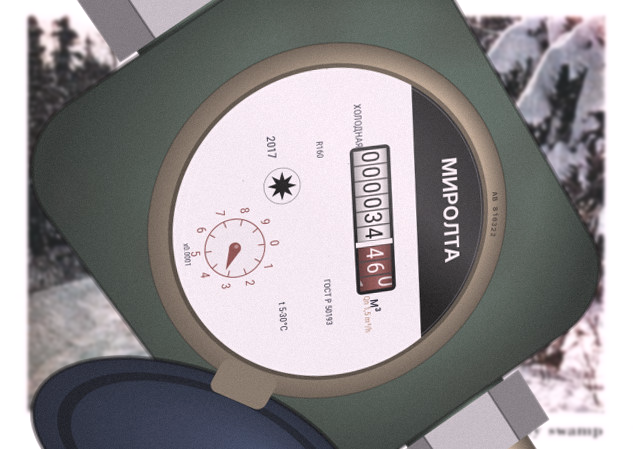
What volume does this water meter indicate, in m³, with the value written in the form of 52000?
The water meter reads 34.4603
